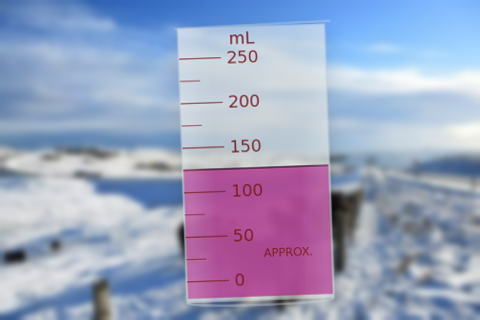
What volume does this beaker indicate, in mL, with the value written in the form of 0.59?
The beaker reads 125
